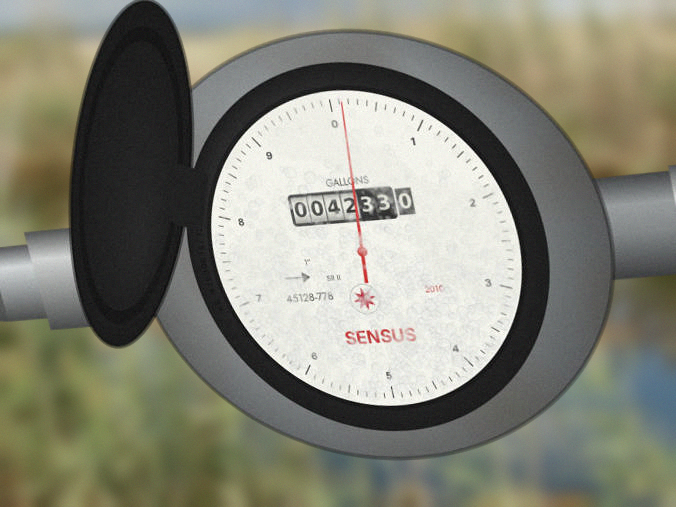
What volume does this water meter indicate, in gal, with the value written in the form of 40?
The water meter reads 42330.1
